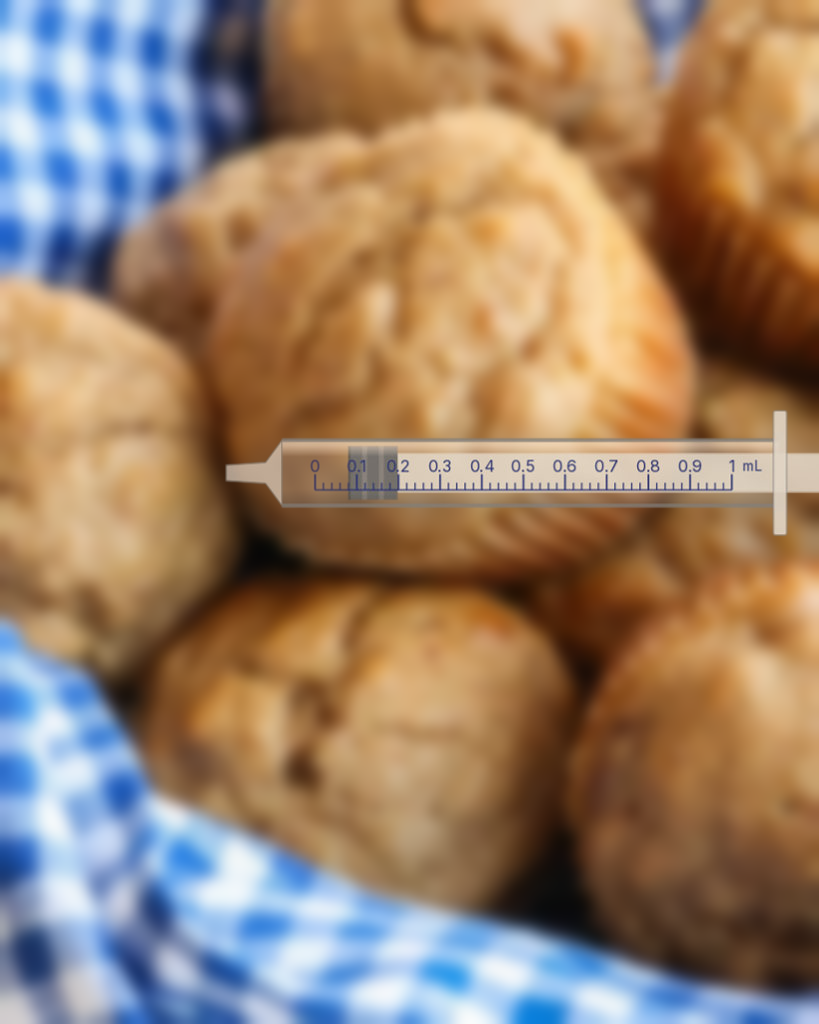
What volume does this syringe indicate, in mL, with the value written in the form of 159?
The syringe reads 0.08
